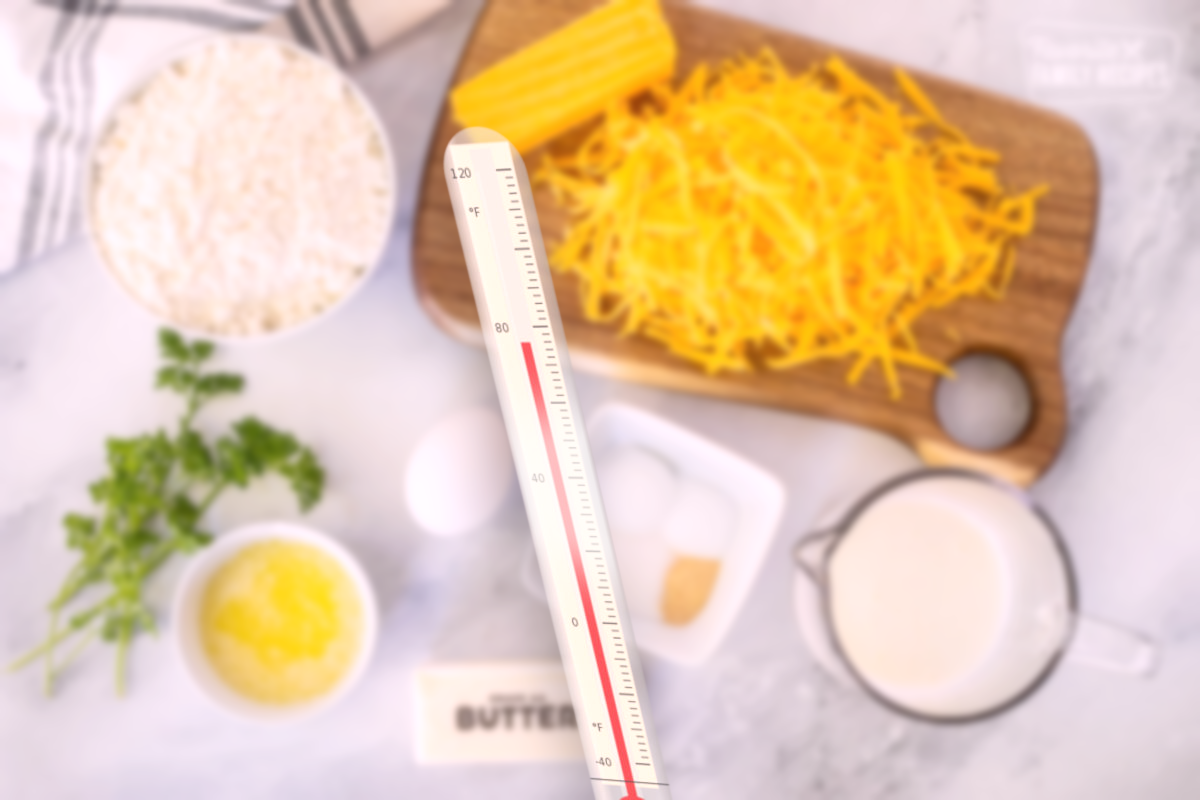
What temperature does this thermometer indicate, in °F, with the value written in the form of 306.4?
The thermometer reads 76
